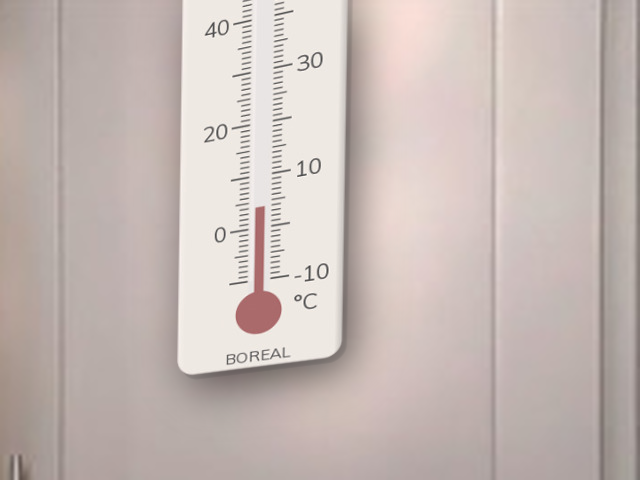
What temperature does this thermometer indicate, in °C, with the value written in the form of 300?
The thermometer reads 4
